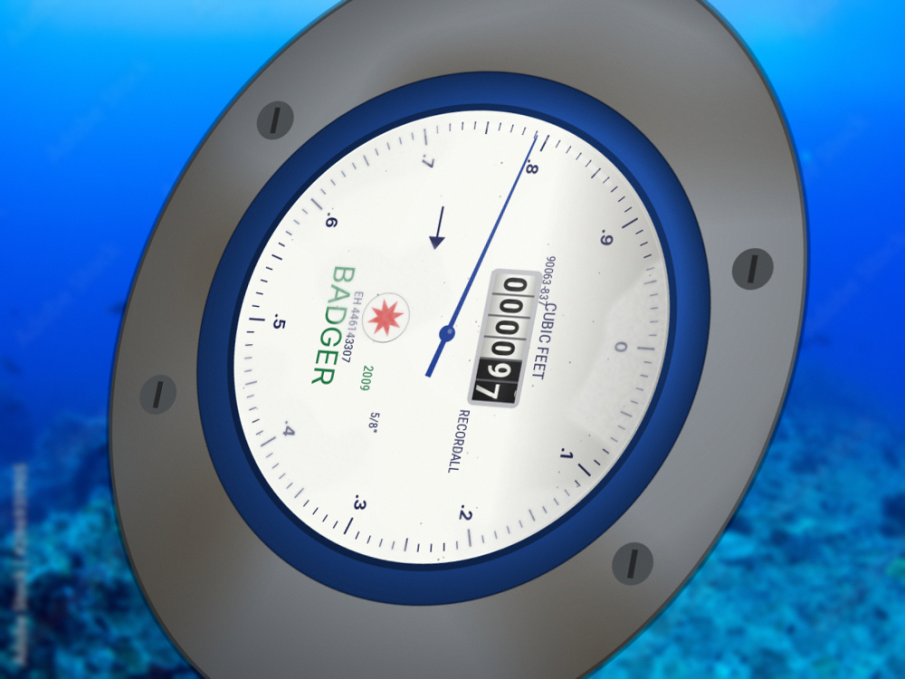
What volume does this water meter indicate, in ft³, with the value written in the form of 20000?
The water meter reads 96.79
